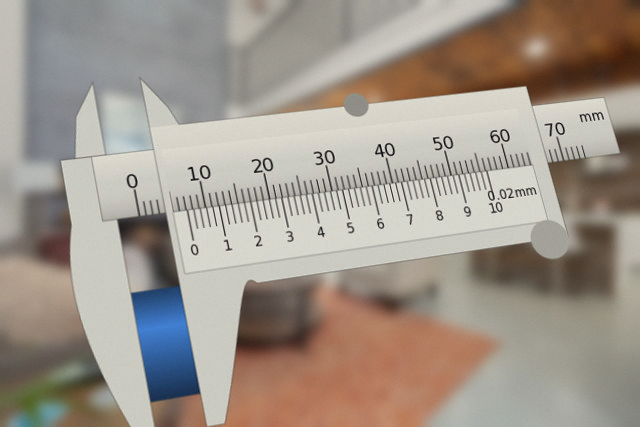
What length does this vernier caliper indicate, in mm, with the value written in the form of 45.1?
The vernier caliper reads 7.2
